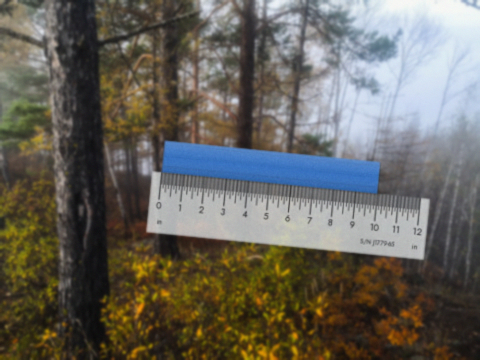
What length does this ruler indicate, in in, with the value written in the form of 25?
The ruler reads 10
